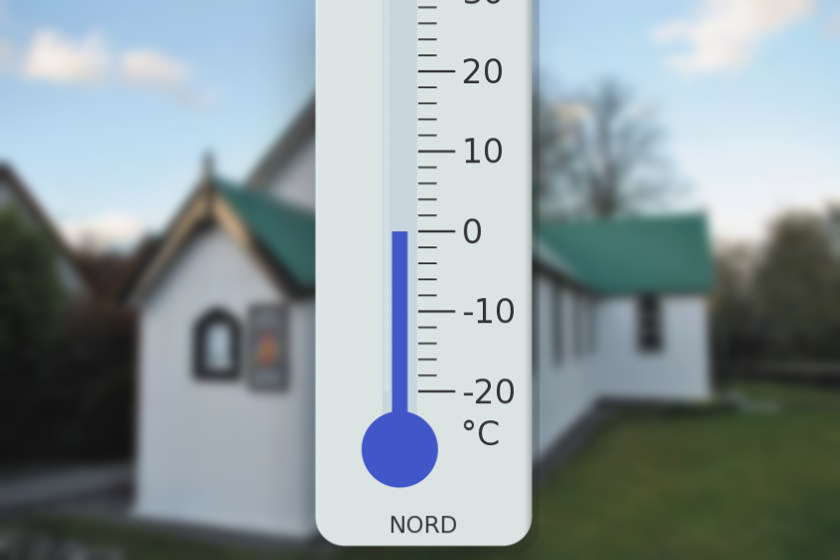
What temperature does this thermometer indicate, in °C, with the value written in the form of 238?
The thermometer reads 0
